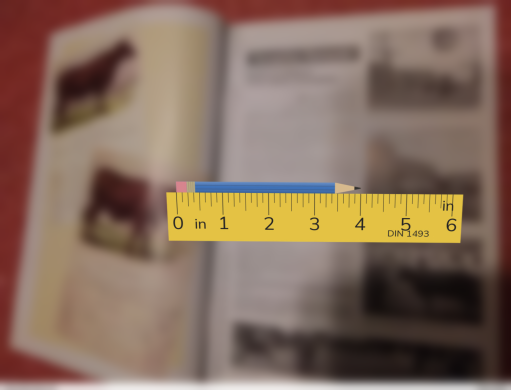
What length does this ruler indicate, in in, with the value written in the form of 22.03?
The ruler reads 4
